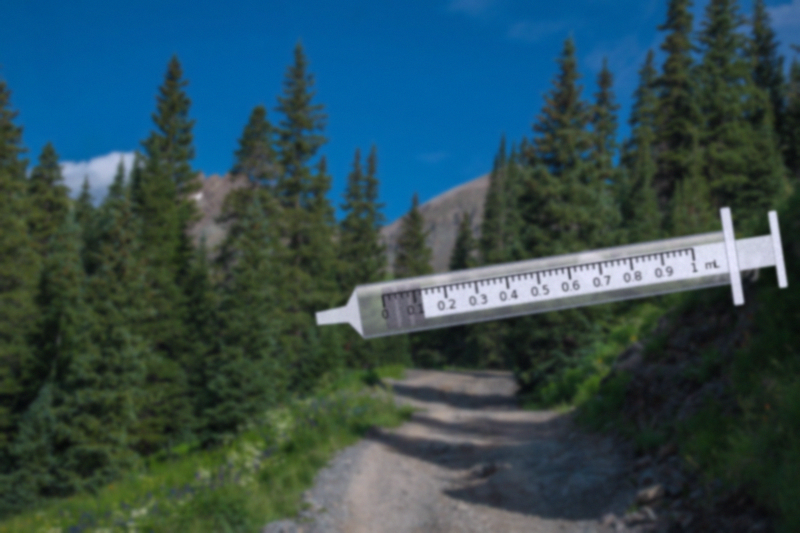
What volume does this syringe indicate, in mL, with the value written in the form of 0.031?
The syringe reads 0
